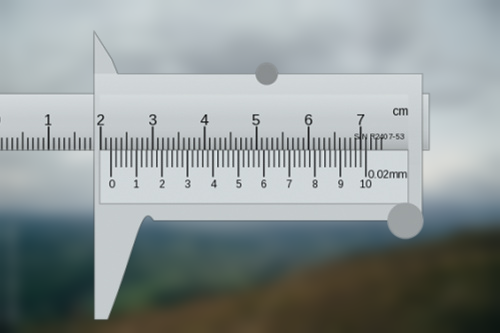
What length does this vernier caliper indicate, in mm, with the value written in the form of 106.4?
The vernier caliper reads 22.0
